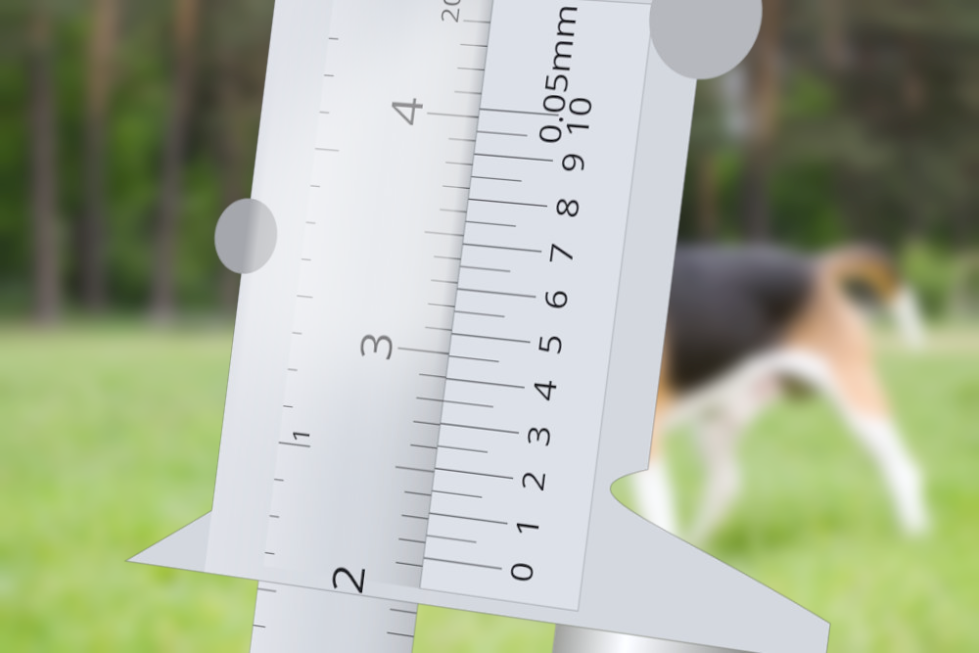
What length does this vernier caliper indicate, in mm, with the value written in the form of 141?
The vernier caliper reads 21.35
